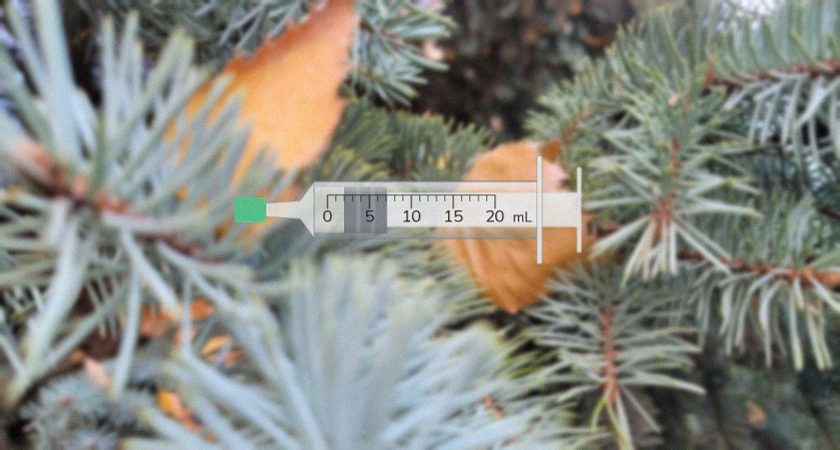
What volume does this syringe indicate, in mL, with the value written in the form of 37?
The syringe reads 2
